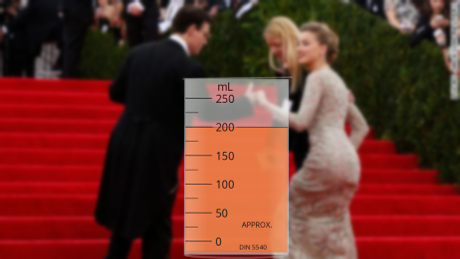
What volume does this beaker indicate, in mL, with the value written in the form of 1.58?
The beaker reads 200
